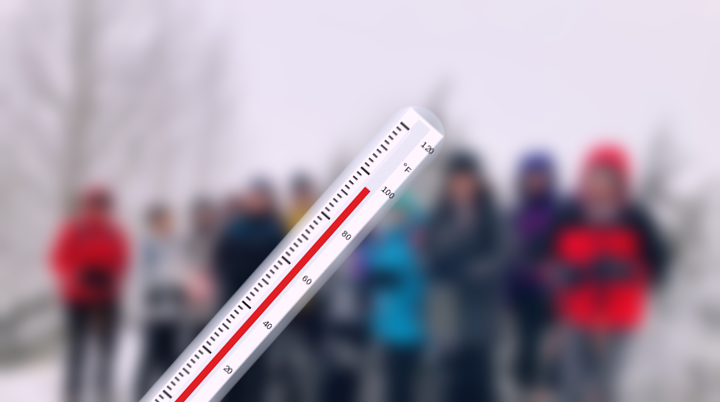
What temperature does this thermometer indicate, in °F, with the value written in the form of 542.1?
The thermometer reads 96
